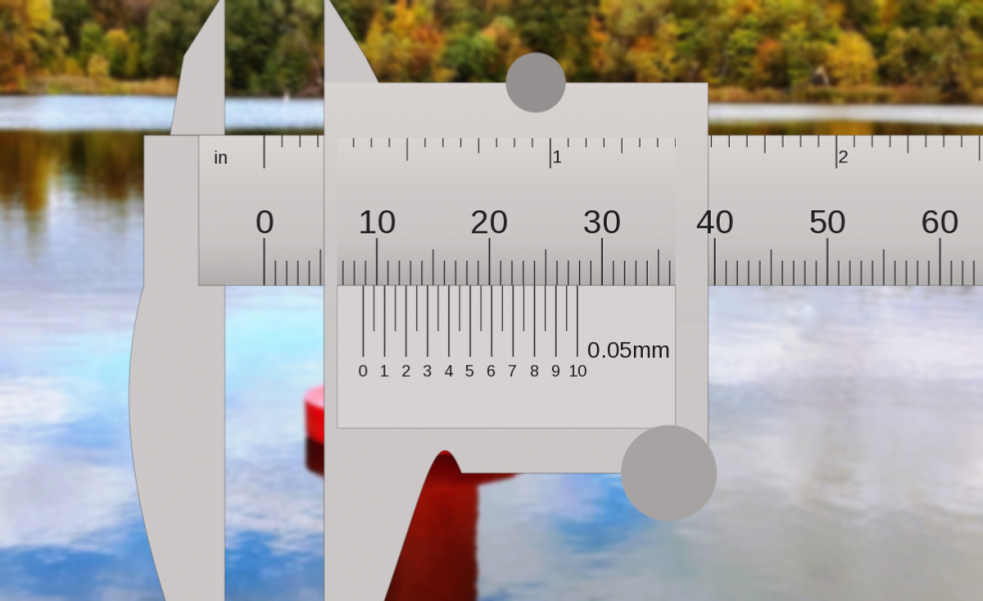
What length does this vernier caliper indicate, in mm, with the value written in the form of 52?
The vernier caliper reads 8.8
